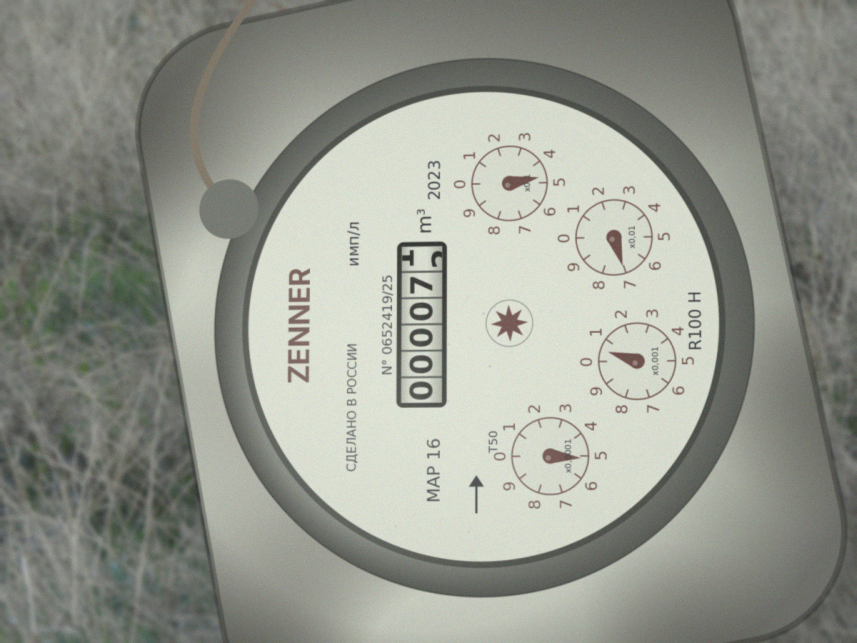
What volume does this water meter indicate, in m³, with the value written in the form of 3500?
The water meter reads 71.4705
